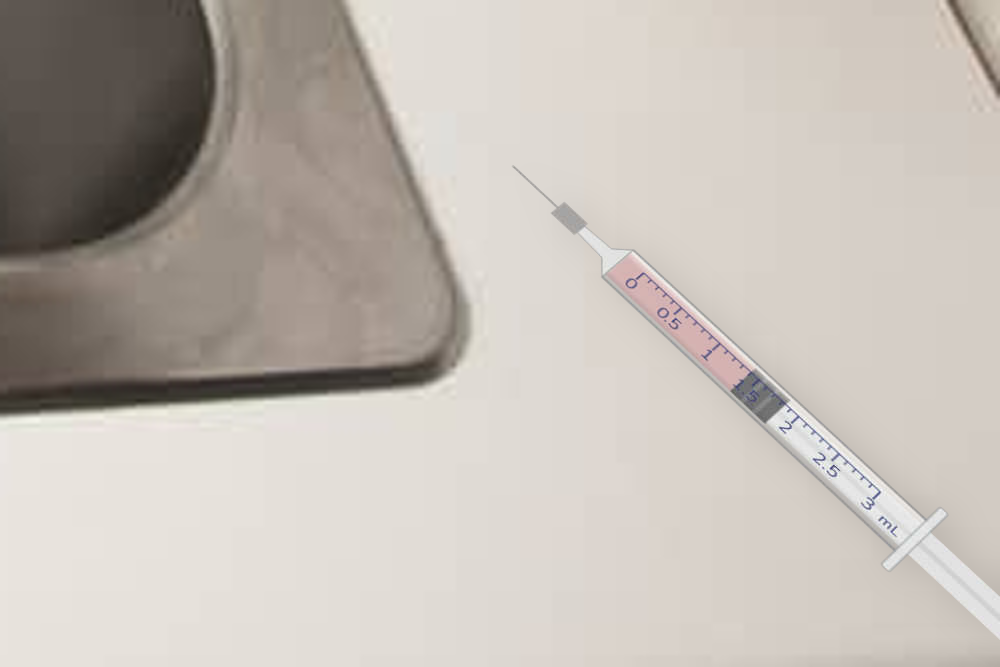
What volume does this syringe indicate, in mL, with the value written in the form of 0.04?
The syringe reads 1.4
